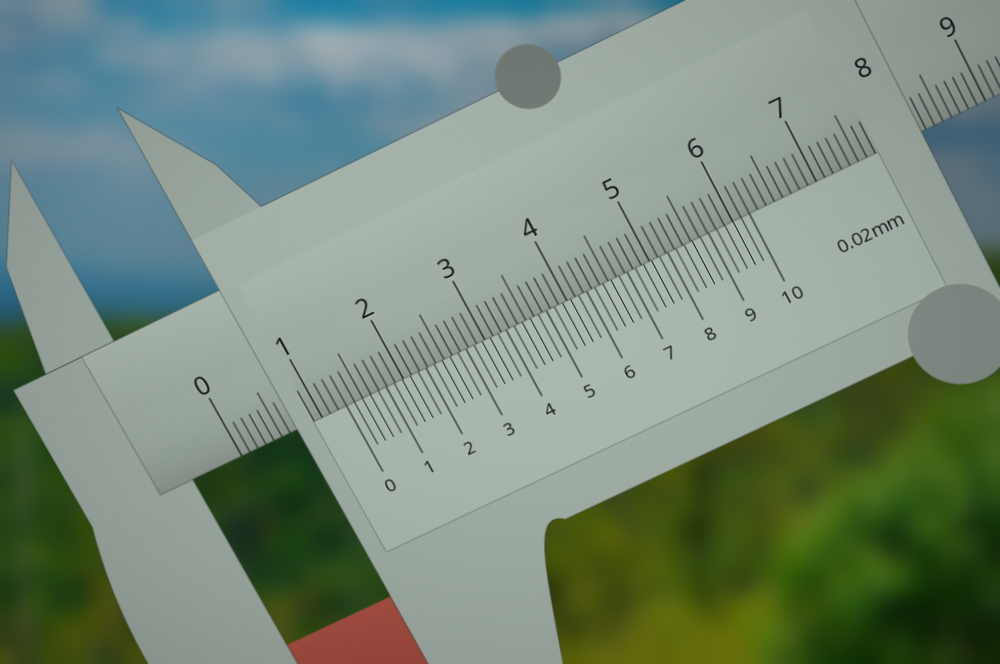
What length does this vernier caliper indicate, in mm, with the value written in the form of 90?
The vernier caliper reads 13.0
